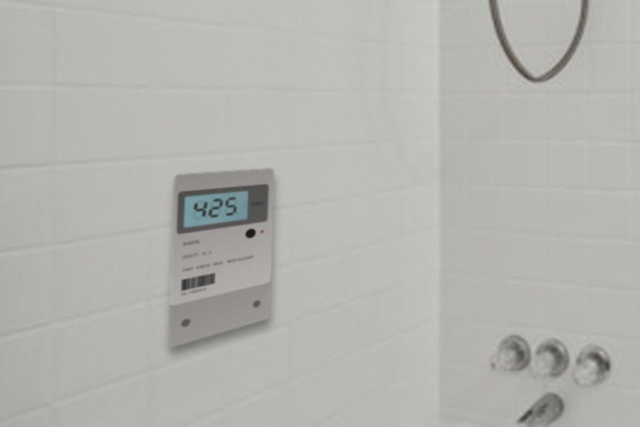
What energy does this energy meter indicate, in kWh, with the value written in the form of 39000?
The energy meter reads 425
